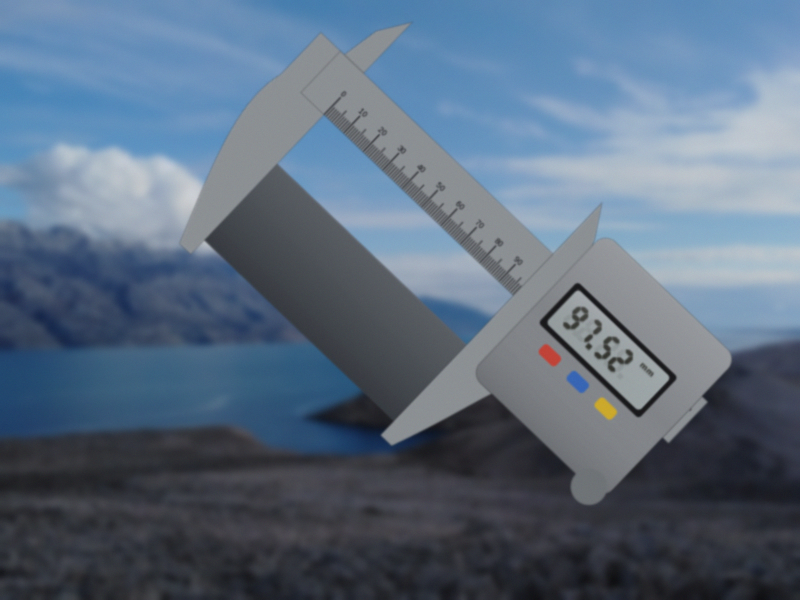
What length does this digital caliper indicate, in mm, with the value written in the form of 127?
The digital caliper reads 97.52
